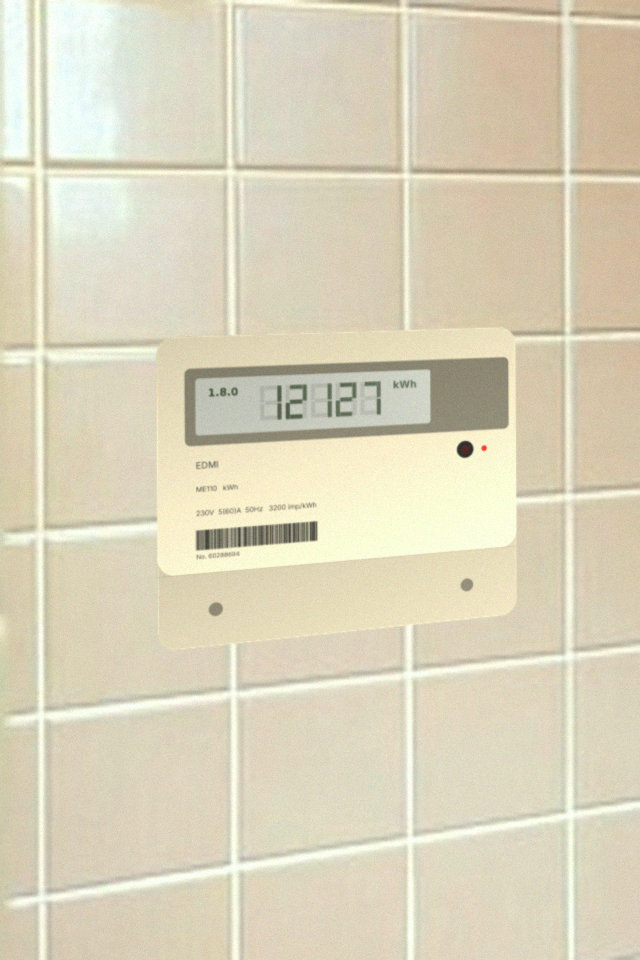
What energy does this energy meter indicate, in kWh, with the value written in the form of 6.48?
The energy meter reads 12127
